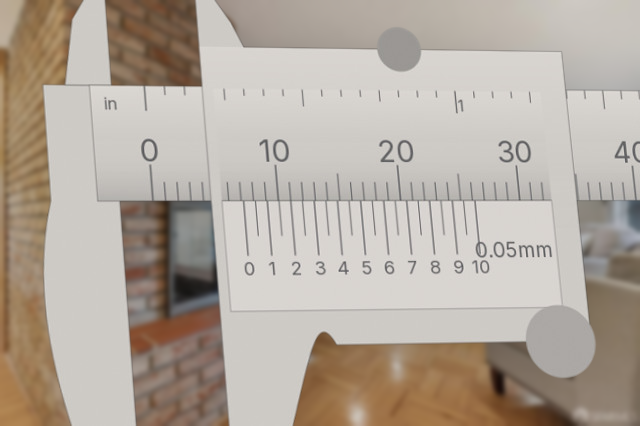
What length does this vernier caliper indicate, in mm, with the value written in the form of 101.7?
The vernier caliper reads 7.2
